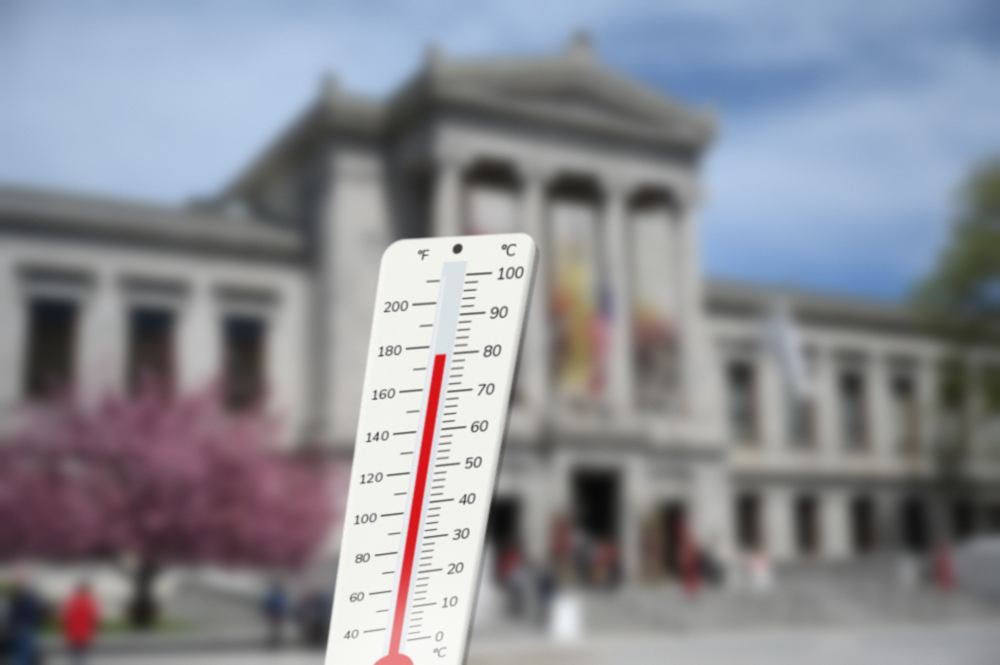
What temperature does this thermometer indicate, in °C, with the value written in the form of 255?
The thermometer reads 80
